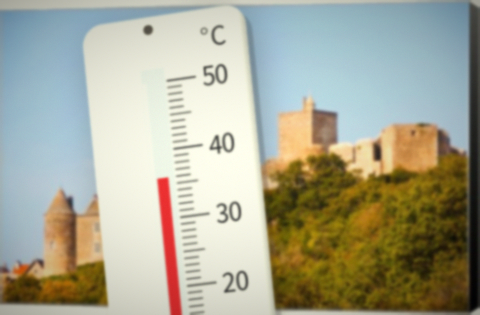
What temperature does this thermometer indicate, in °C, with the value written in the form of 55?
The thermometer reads 36
